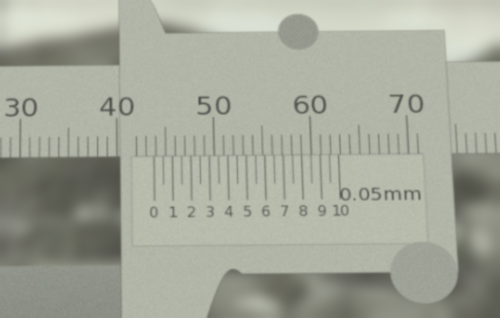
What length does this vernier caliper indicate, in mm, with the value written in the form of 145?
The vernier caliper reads 43.8
